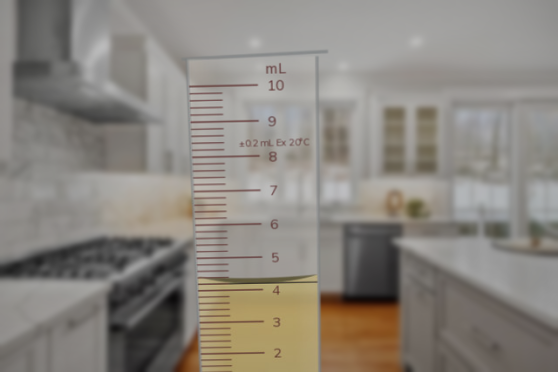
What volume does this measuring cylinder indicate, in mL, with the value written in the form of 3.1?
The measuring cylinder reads 4.2
